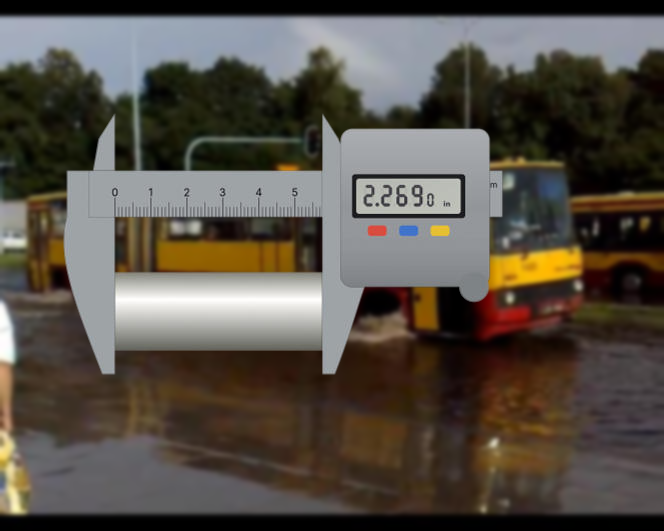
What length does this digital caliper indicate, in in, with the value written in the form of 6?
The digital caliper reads 2.2690
